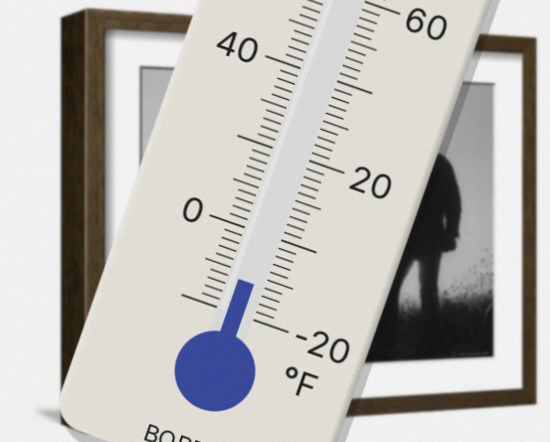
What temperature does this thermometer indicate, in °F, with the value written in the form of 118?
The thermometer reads -12
